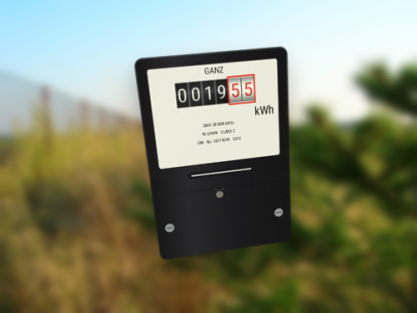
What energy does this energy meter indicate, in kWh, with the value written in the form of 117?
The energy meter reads 19.55
